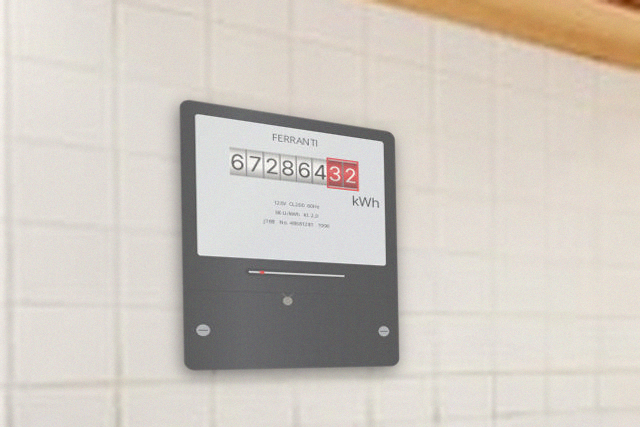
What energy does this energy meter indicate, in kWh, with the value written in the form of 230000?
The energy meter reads 672864.32
